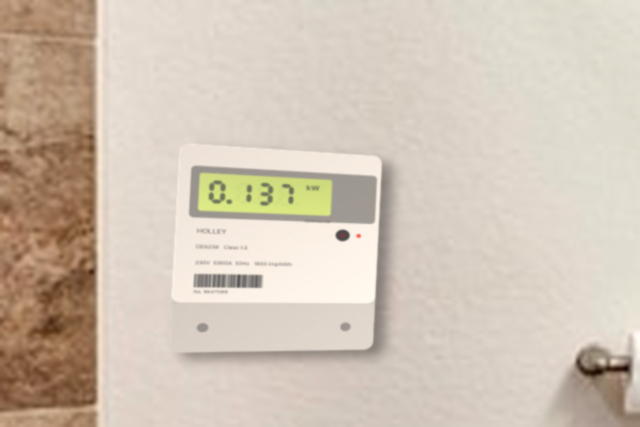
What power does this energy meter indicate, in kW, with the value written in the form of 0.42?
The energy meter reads 0.137
